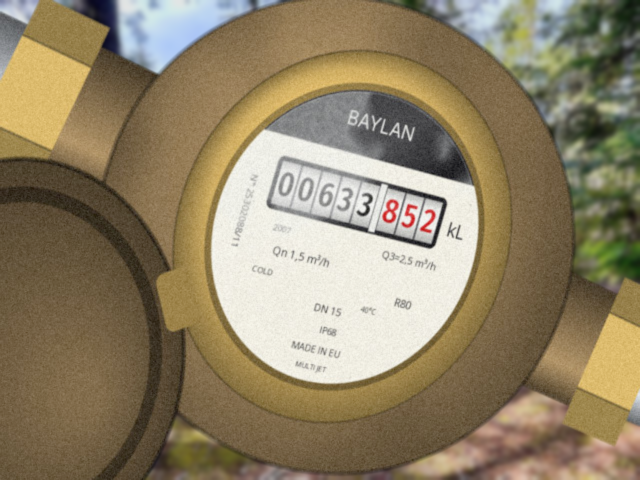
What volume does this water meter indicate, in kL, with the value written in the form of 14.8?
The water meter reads 633.852
